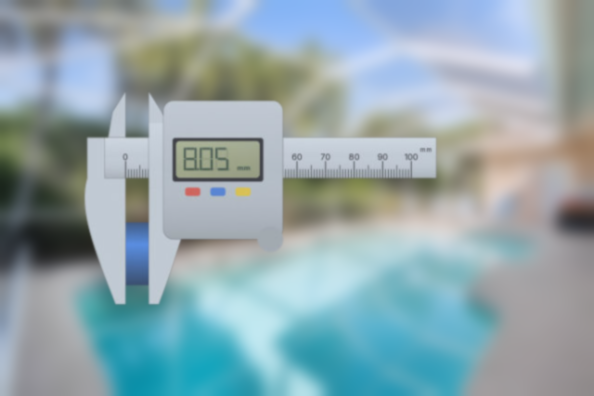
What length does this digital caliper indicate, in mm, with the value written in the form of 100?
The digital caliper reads 8.05
